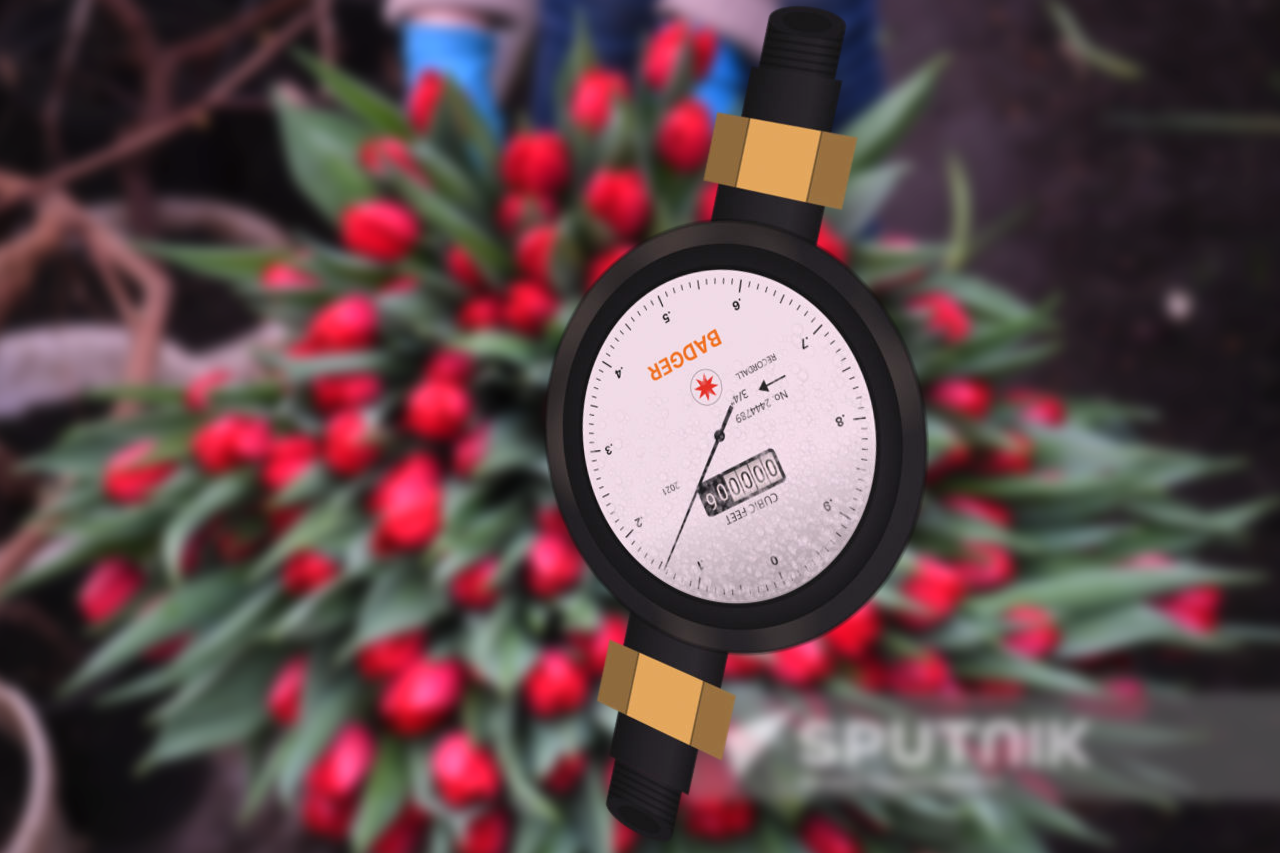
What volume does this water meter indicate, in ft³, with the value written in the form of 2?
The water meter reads 6.14
